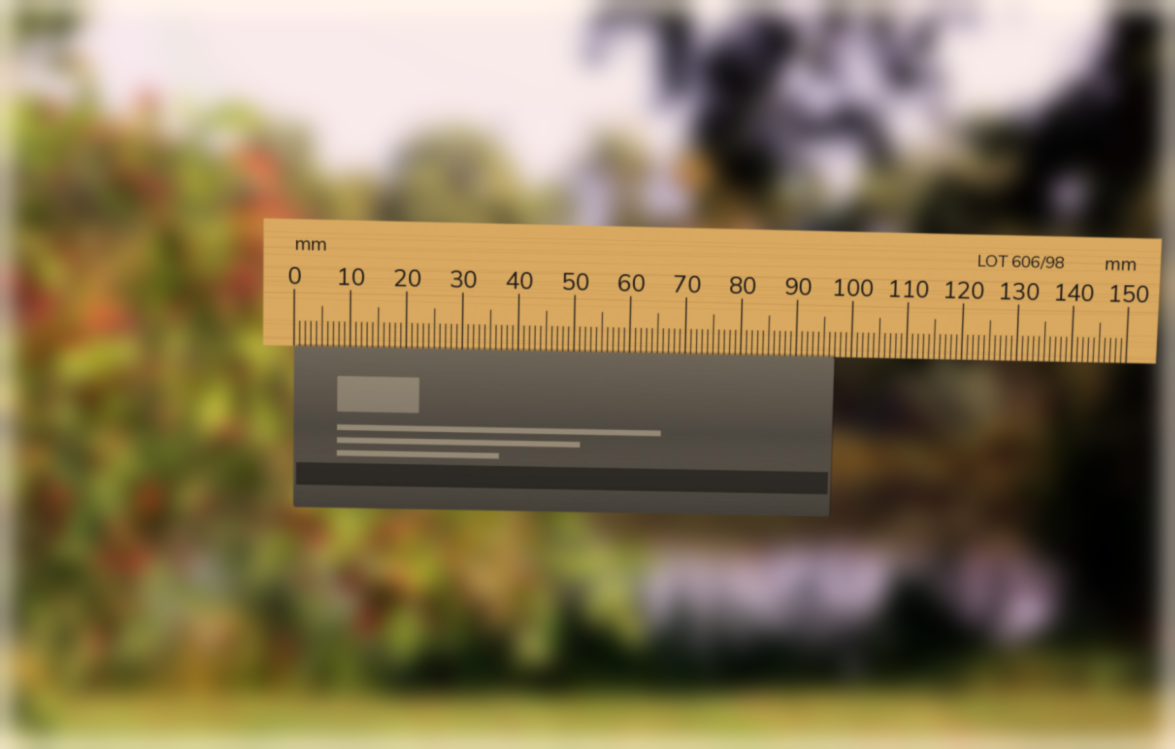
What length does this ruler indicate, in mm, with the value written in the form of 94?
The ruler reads 97
